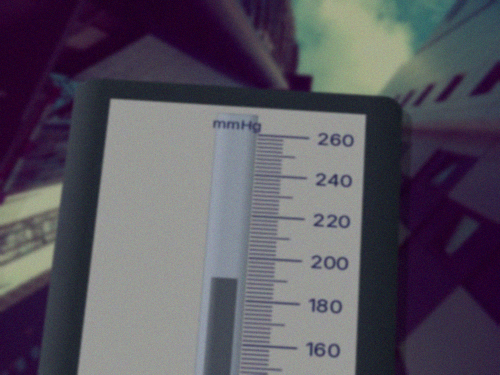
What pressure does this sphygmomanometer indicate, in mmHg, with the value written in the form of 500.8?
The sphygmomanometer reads 190
